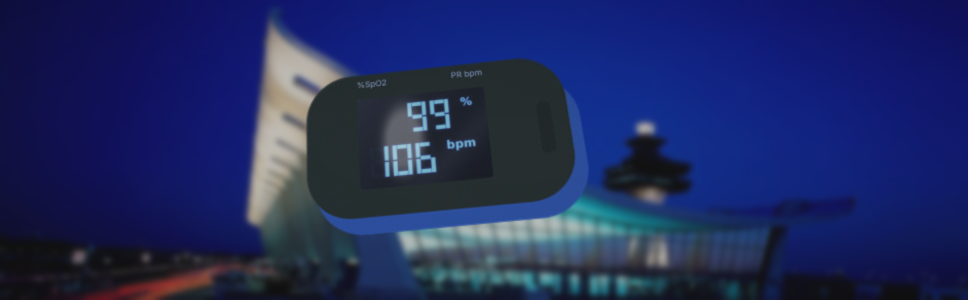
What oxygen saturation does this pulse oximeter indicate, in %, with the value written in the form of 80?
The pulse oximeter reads 99
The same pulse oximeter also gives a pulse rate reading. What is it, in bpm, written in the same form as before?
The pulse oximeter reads 106
